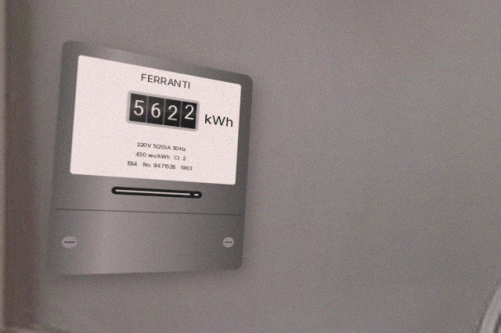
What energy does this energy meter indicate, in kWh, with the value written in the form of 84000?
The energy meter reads 5622
